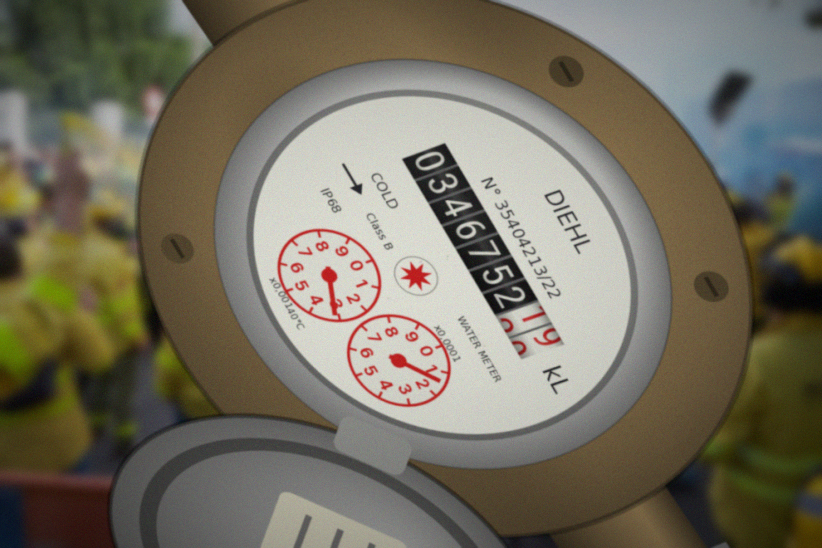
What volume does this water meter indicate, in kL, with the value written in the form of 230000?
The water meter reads 346752.1931
